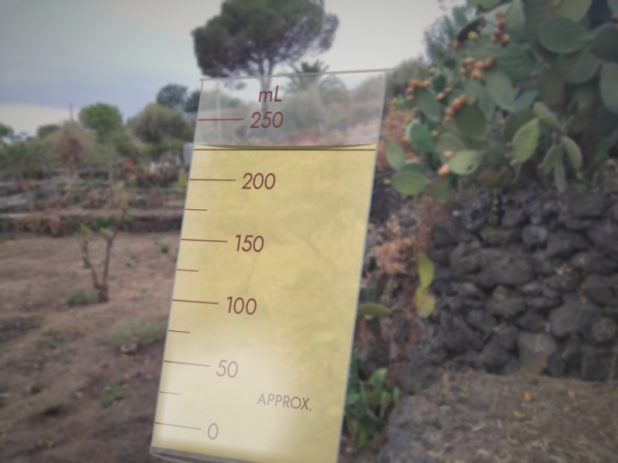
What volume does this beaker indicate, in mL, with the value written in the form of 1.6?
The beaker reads 225
